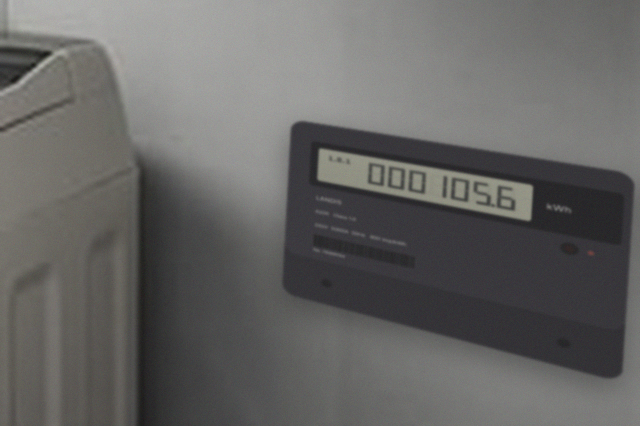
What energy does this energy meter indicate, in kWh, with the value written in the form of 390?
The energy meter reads 105.6
